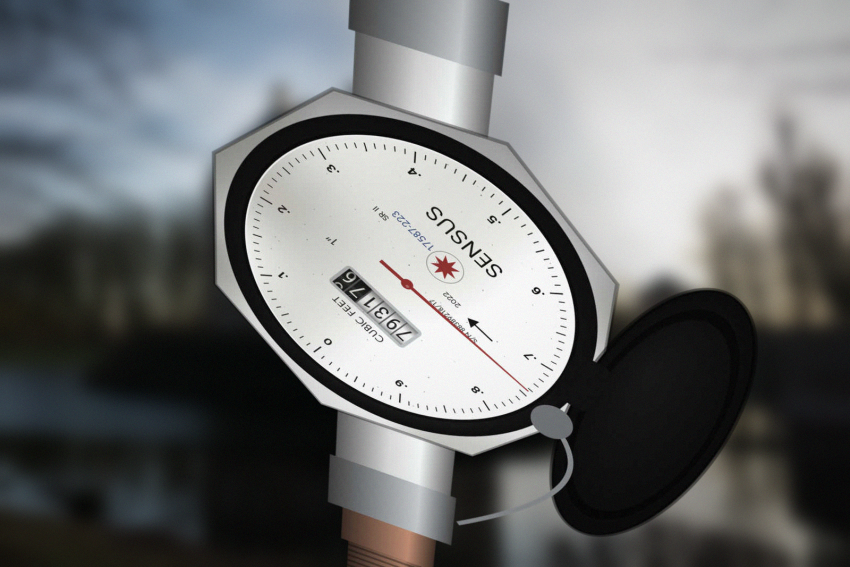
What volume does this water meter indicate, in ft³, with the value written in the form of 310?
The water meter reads 793175.74
